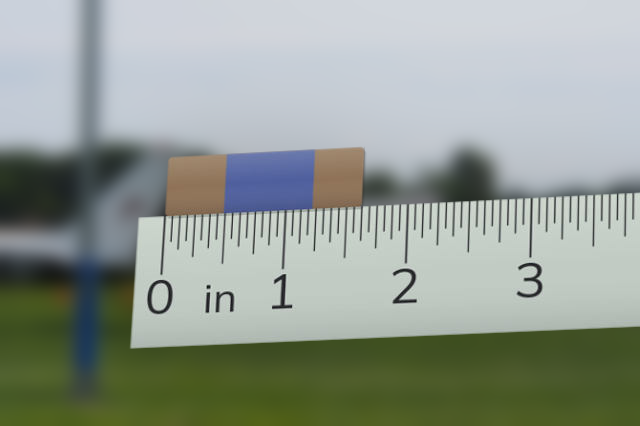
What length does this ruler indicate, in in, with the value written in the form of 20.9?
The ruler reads 1.625
